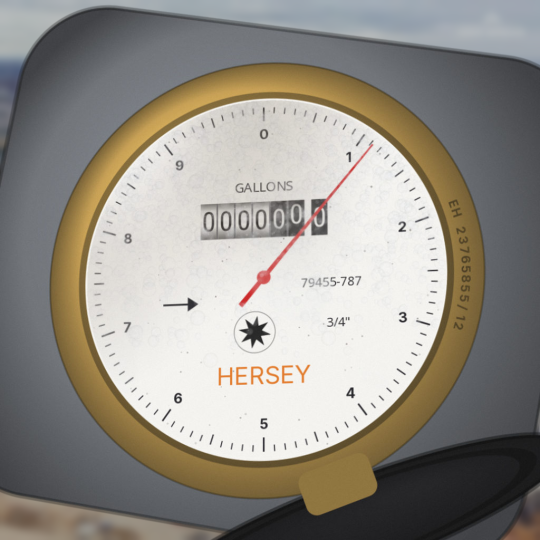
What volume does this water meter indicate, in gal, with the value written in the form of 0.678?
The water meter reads 1.1
